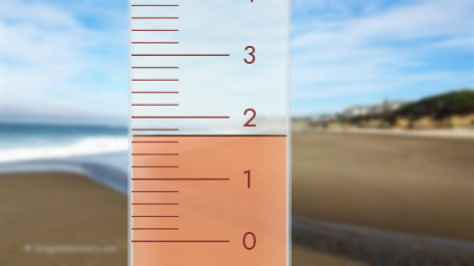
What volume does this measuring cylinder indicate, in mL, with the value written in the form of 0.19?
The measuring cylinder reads 1.7
